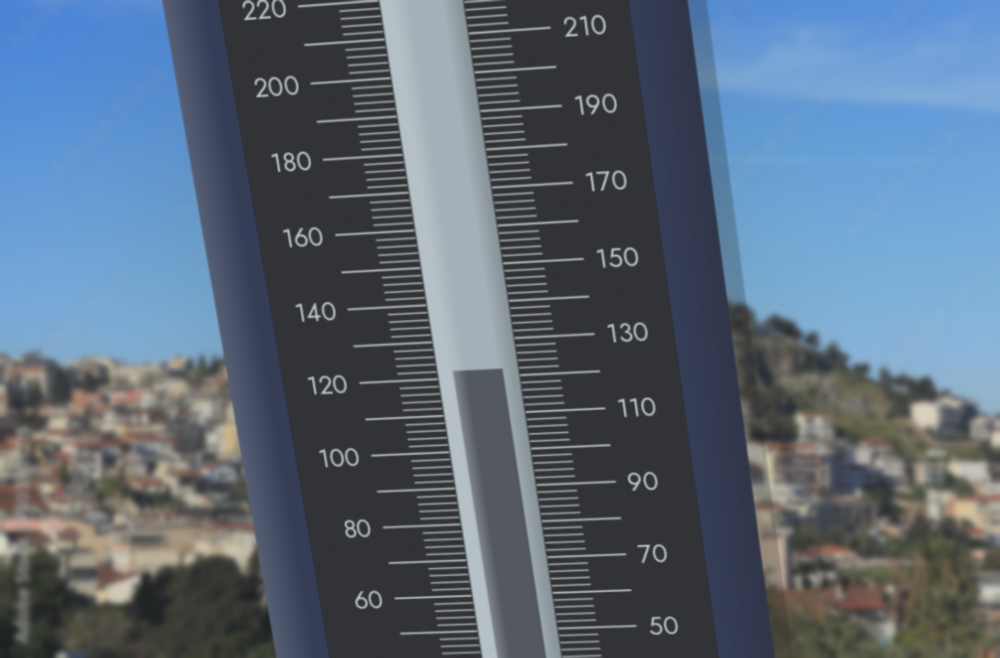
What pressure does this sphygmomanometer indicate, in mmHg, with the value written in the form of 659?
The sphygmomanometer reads 122
